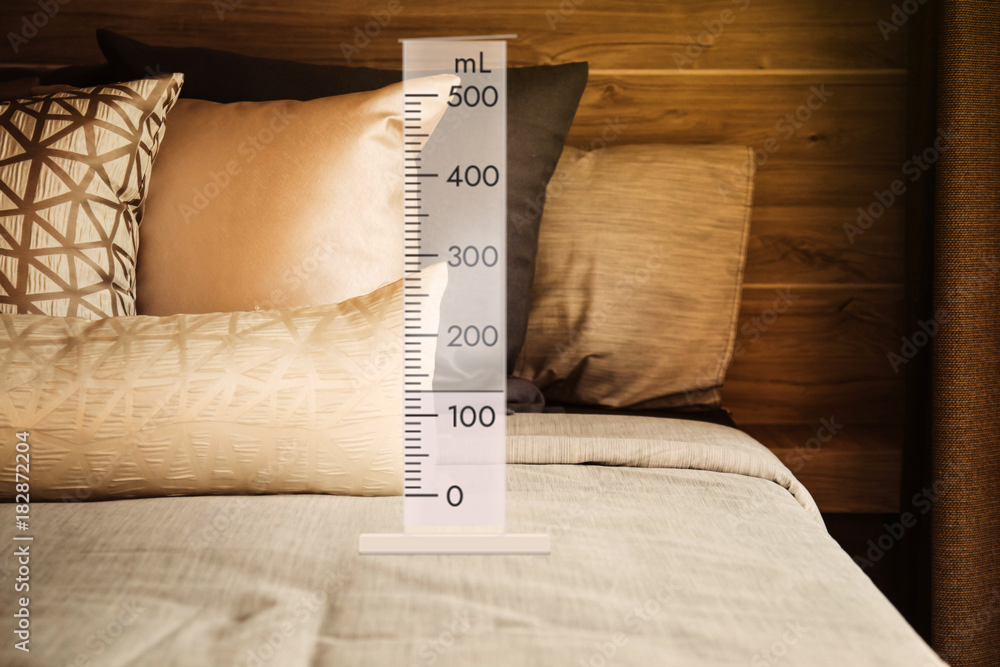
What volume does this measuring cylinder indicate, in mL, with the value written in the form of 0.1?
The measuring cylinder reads 130
